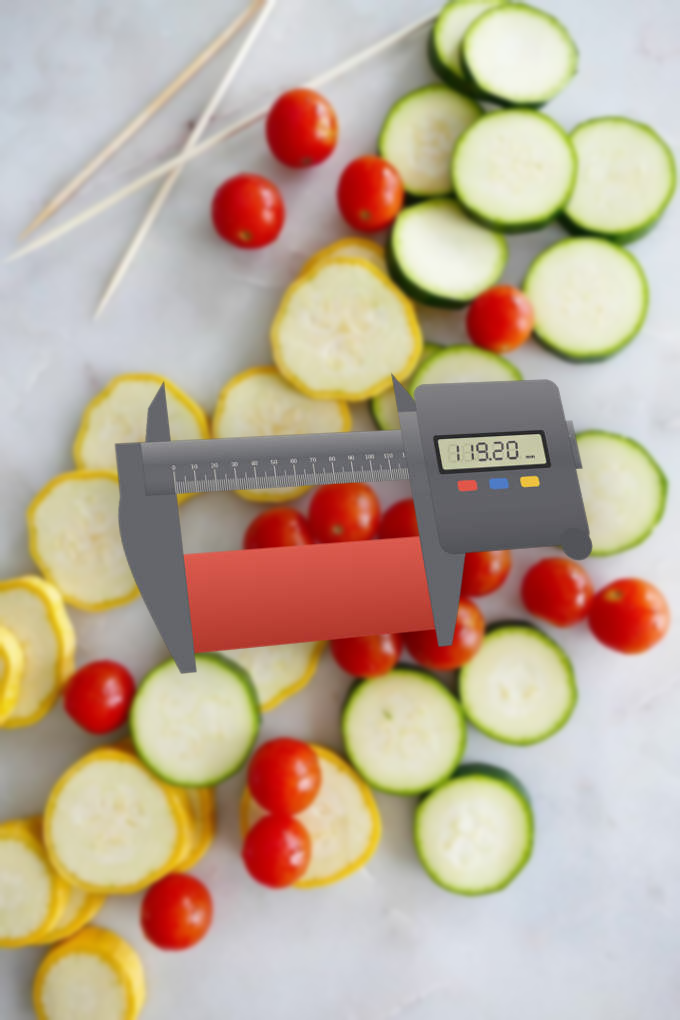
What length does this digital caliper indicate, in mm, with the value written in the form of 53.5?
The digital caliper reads 119.20
